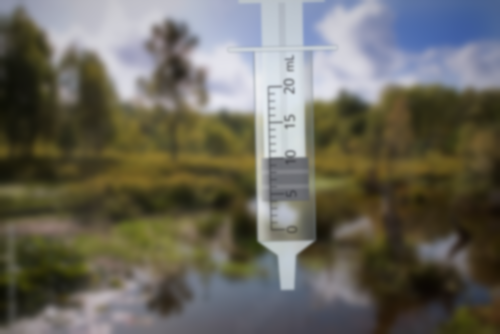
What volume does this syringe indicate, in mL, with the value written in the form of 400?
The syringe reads 4
